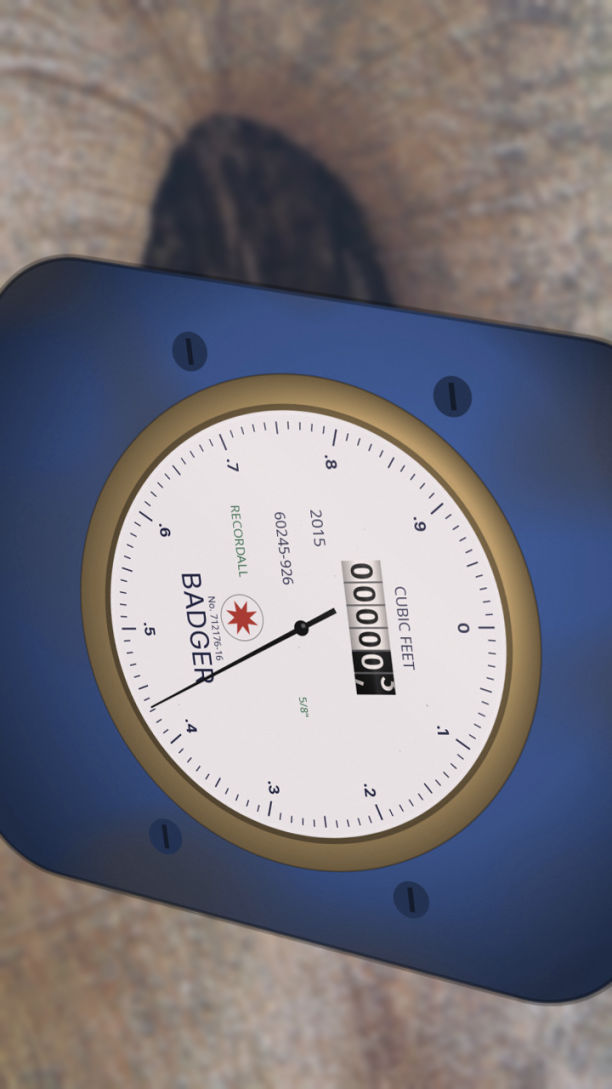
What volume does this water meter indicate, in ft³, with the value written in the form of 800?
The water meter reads 3.43
